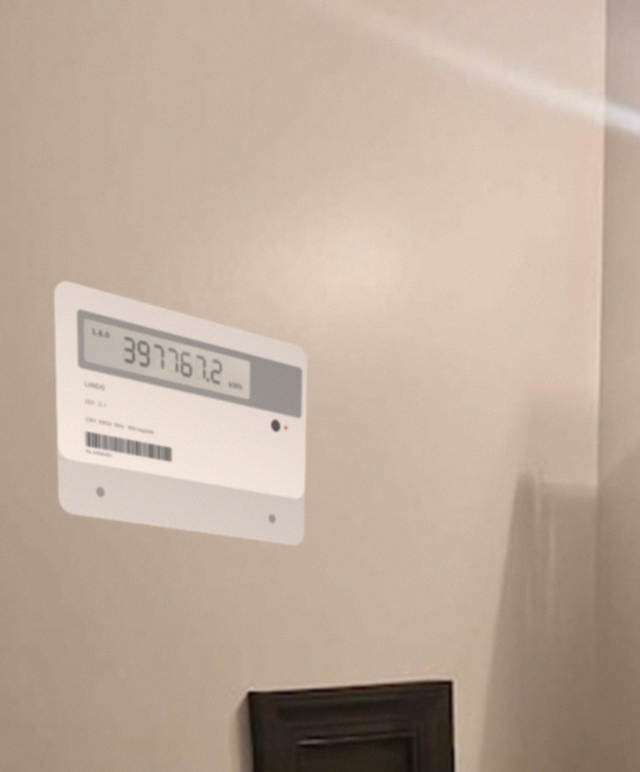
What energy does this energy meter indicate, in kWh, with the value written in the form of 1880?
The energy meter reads 397767.2
